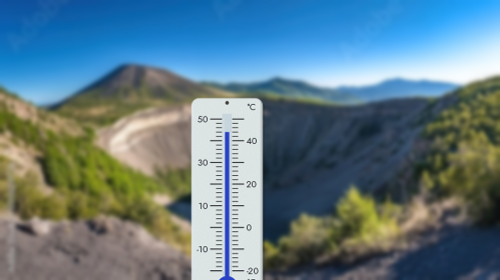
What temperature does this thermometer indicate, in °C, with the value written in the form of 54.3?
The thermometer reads 44
